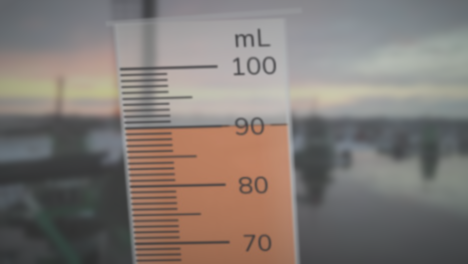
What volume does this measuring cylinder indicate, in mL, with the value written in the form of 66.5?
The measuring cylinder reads 90
